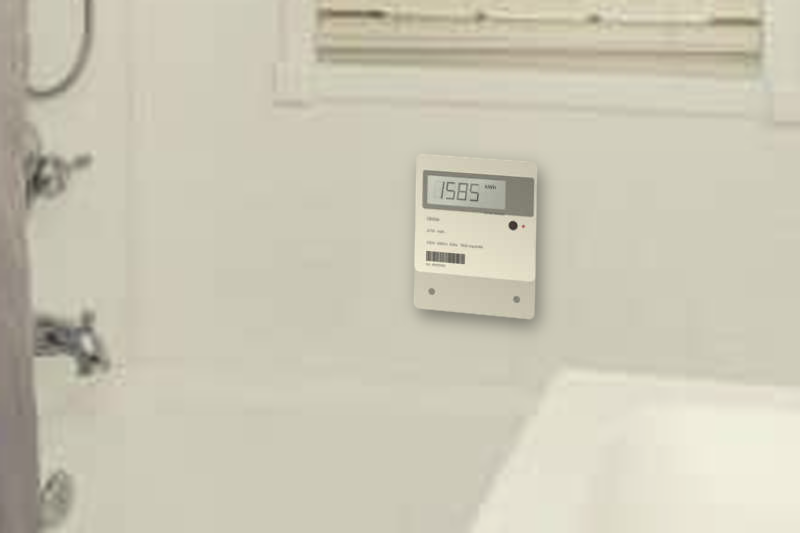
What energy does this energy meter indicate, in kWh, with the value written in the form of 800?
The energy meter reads 1585
